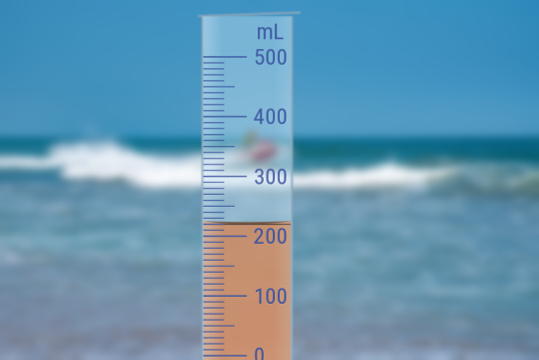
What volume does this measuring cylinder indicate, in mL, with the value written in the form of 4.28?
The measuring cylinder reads 220
